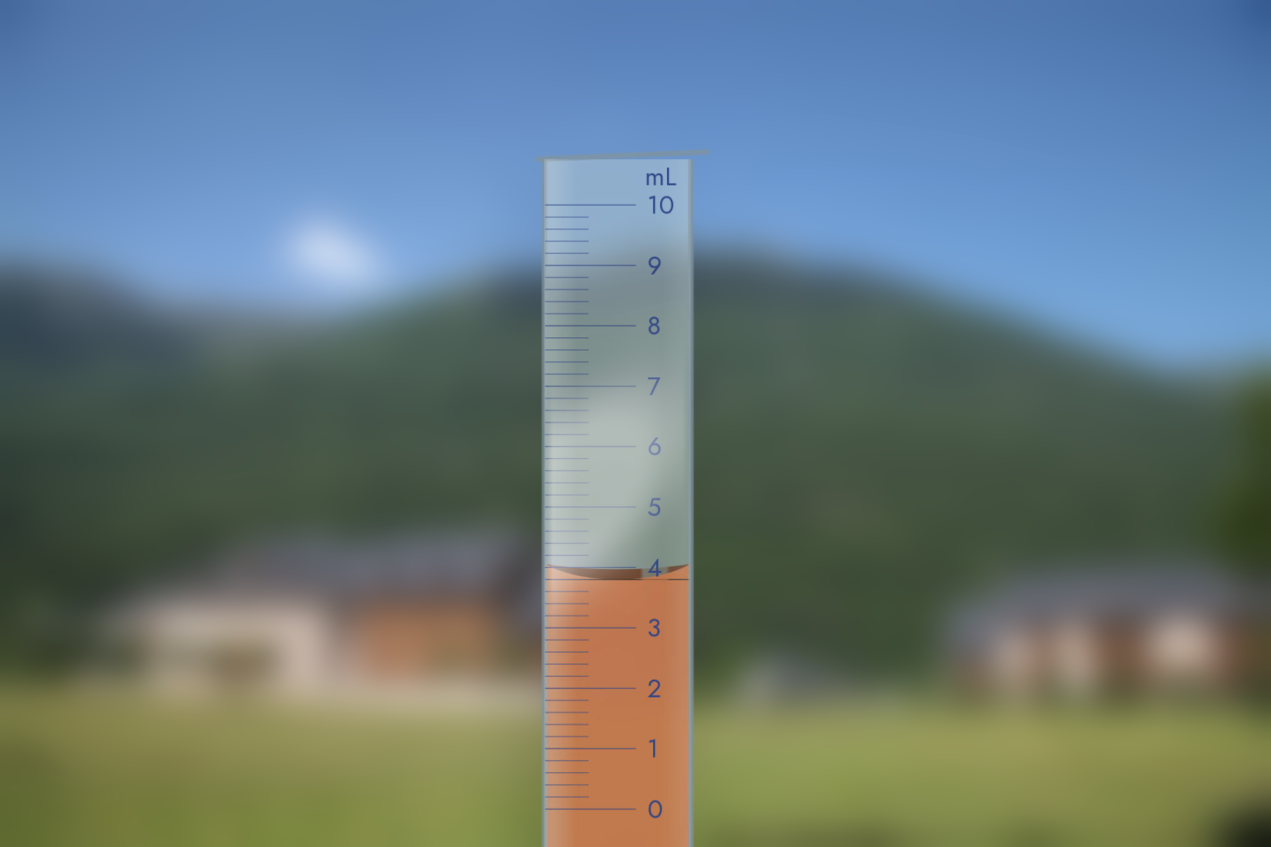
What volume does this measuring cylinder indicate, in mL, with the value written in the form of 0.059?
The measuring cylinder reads 3.8
